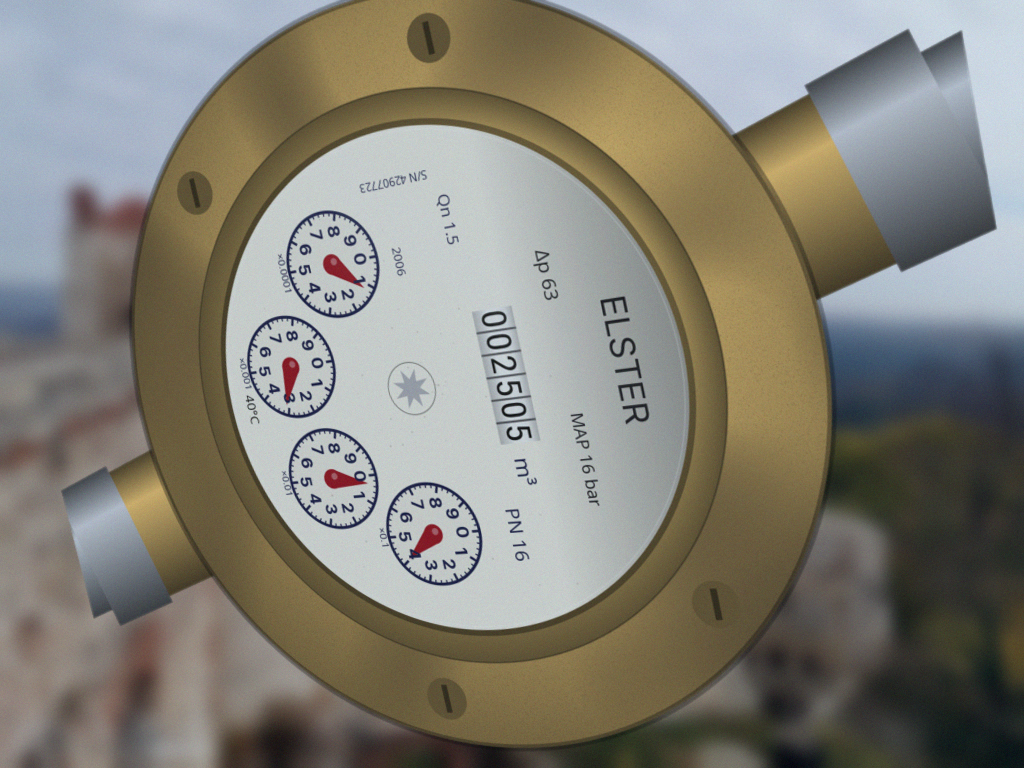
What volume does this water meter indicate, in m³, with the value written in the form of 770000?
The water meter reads 2505.4031
